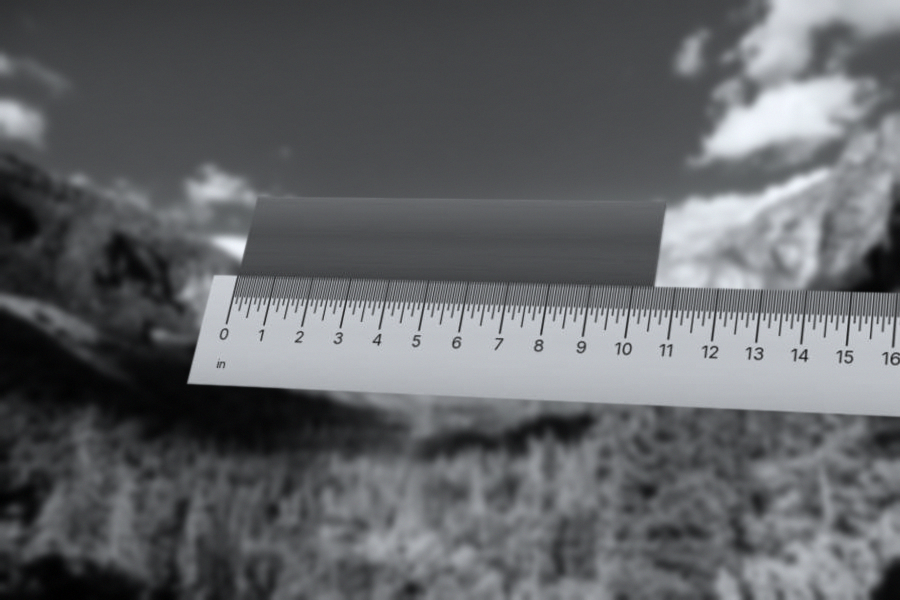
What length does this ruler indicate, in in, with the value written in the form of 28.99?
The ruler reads 10.5
